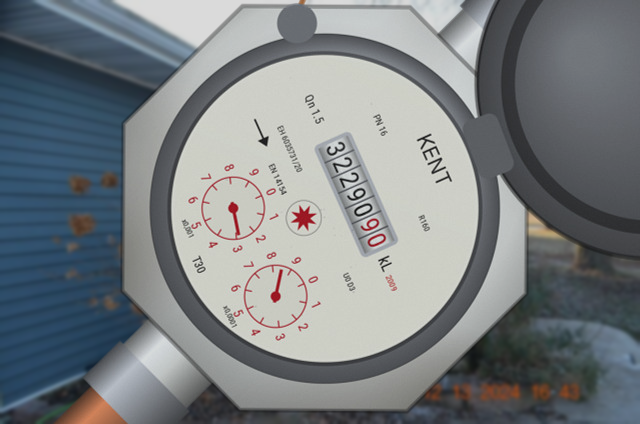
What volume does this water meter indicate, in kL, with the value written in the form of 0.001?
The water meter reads 32290.9028
